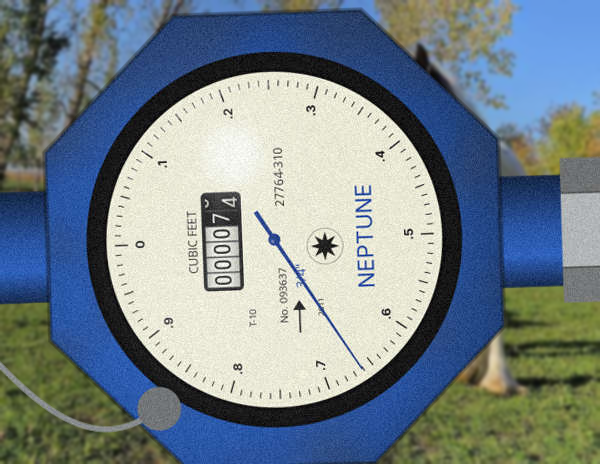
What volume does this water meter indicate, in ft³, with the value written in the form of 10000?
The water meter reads 73.66
